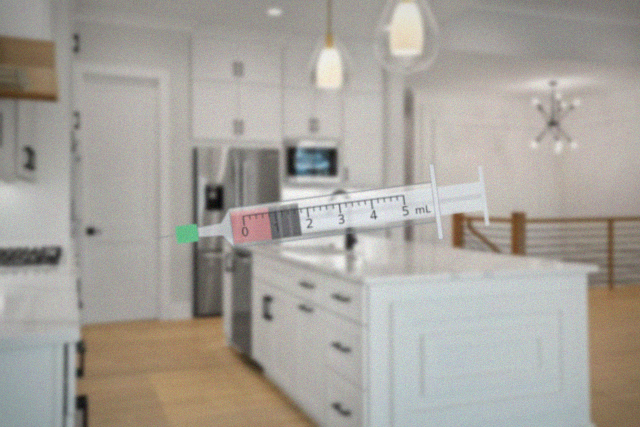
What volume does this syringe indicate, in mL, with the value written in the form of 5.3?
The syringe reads 0.8
